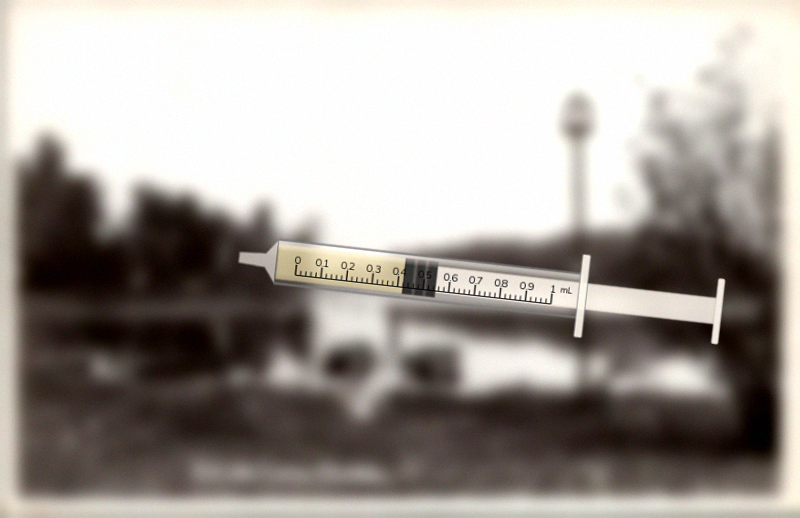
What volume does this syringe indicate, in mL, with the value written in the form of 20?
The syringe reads 0.42
